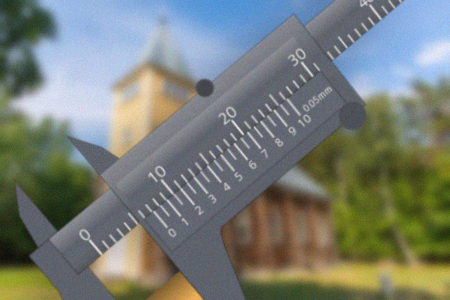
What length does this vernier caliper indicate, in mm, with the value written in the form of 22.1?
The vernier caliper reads 7.2
